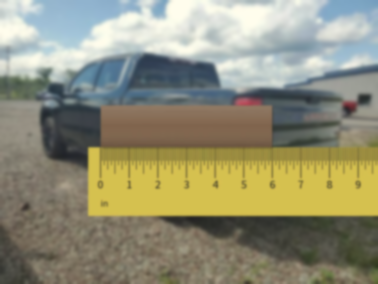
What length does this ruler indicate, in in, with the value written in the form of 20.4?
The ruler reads 6
